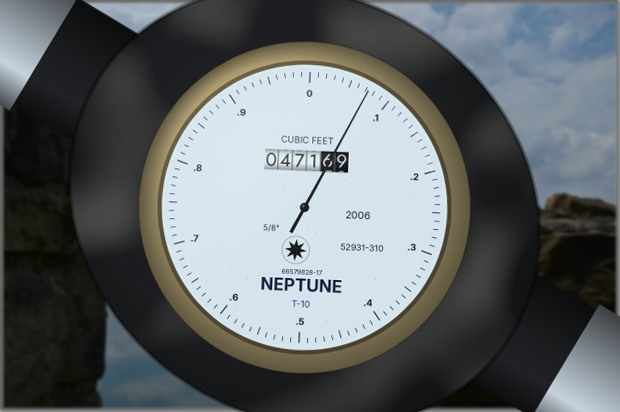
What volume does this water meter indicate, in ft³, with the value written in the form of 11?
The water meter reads 47169.07
